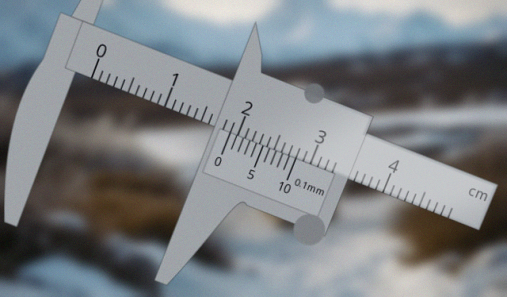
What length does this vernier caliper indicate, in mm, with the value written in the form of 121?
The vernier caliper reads 19.0
